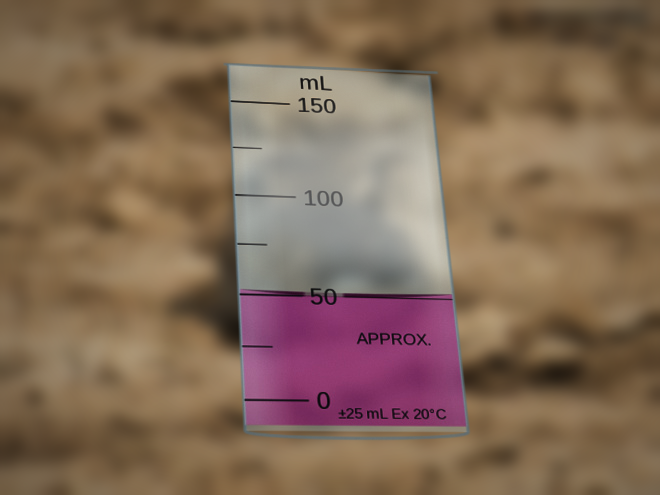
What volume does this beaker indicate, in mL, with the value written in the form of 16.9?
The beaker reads 50
